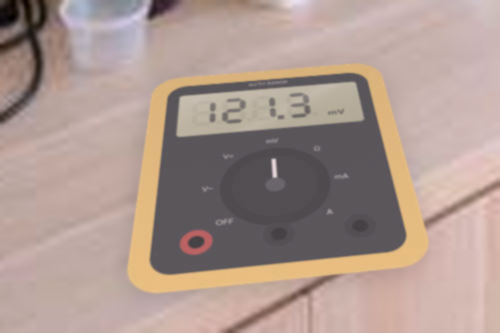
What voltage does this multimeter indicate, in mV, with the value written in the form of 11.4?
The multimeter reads 121.3
